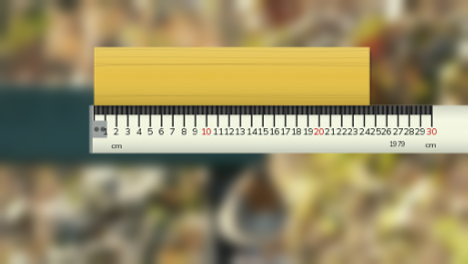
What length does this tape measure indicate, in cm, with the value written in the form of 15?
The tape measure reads 24.5
